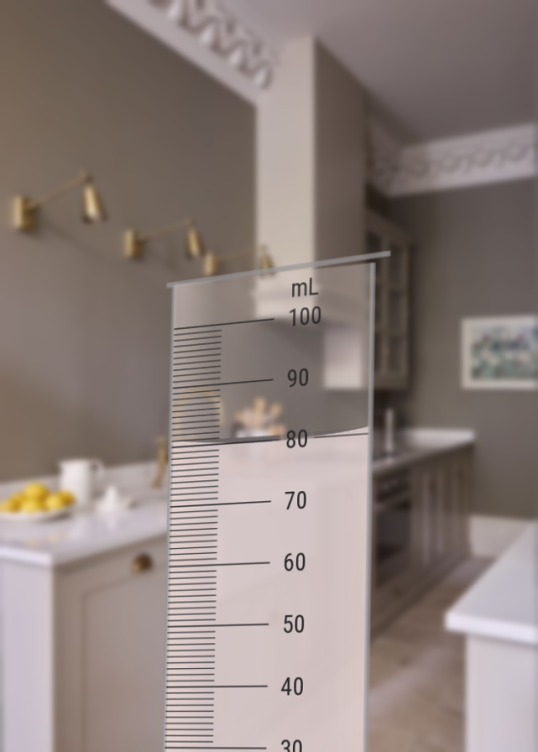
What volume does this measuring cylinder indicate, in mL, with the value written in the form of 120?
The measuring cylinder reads 80
